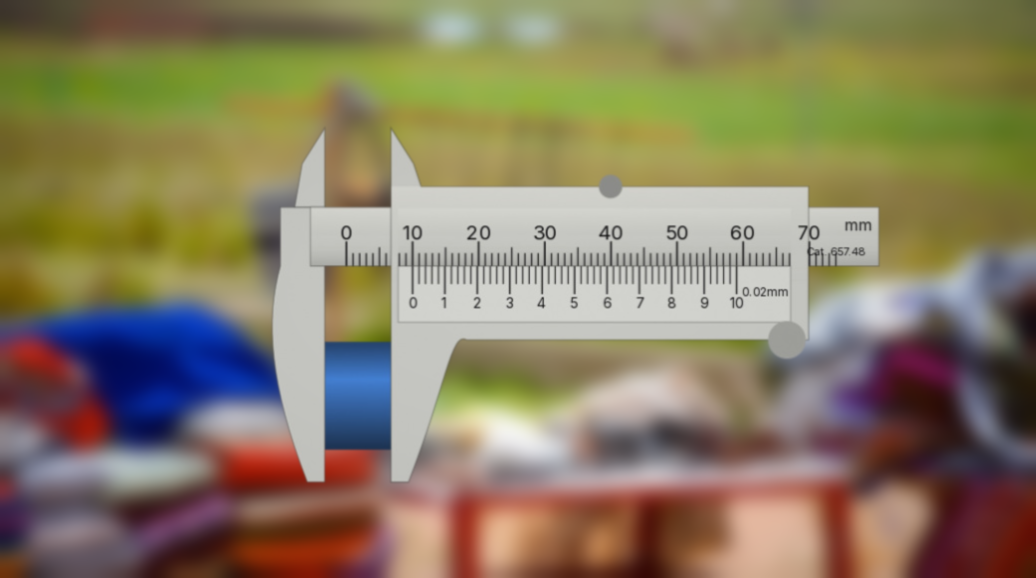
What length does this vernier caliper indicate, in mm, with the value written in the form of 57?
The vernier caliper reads 10.0
